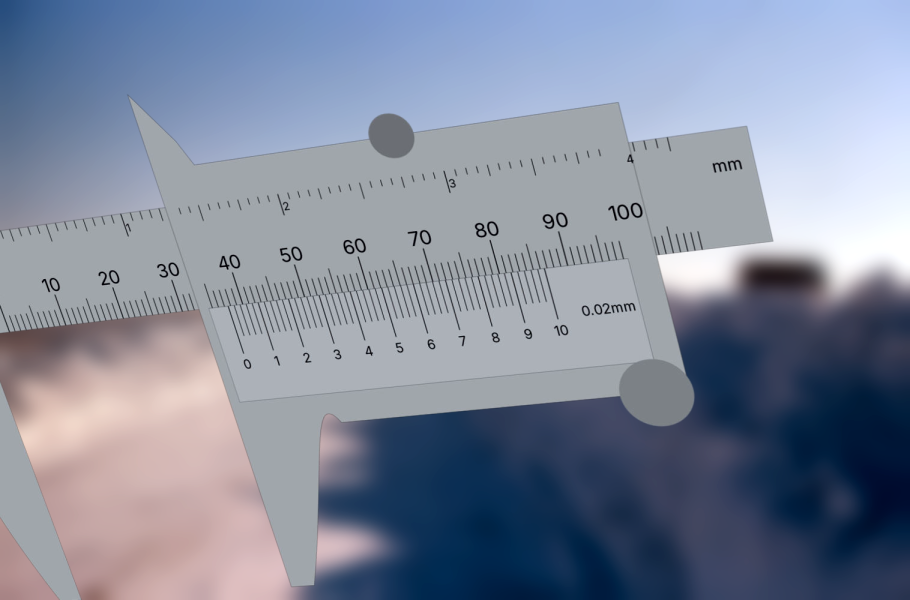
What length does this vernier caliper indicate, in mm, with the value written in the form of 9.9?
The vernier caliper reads 37.6
